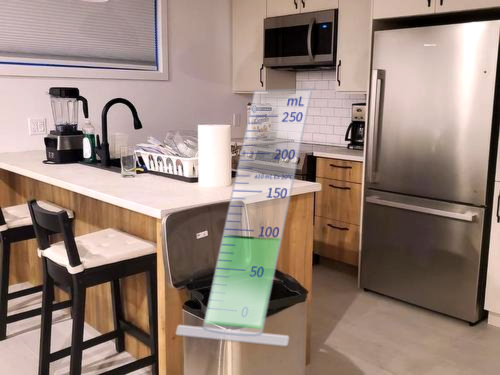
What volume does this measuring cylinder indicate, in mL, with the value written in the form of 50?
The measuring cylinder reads 90
